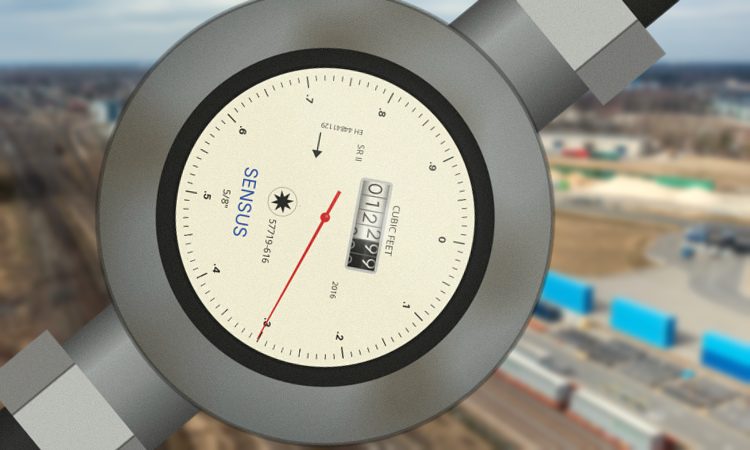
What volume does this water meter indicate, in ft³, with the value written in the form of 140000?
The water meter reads 12299.30
